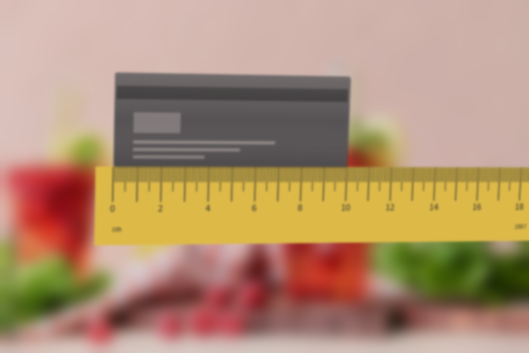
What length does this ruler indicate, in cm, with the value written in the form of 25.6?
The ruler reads 10
